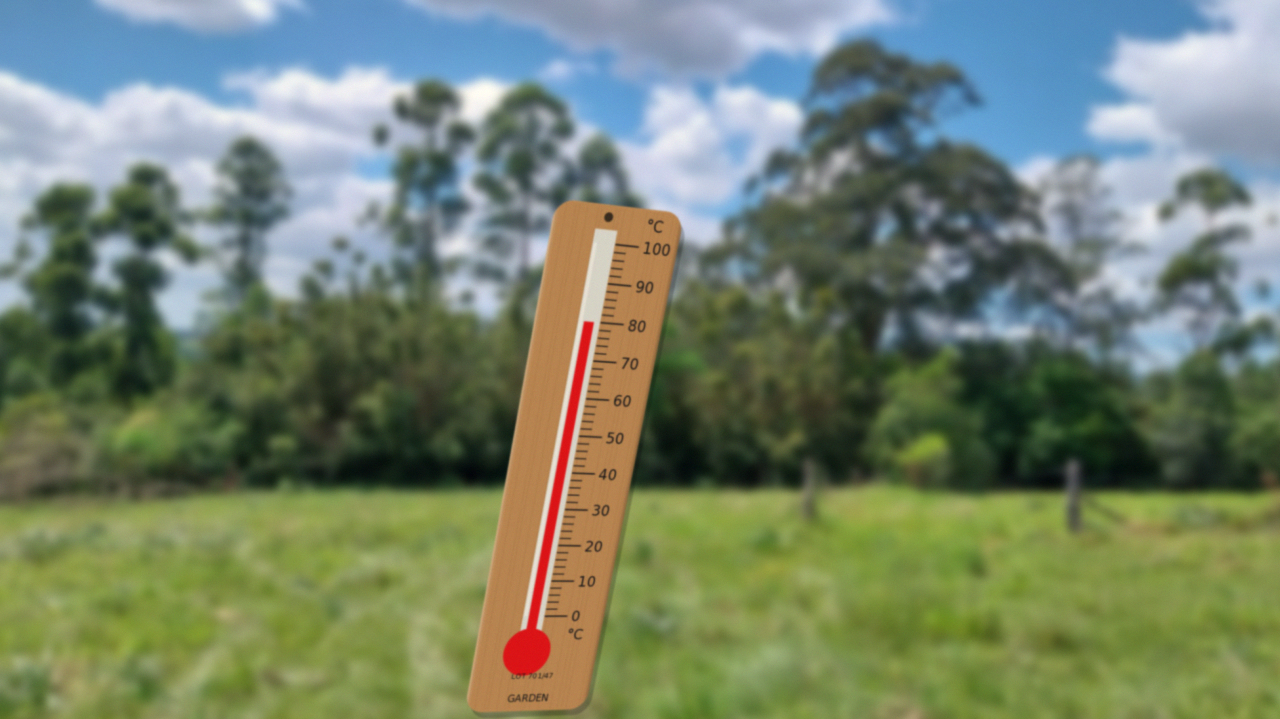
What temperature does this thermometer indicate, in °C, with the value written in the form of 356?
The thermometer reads 80
